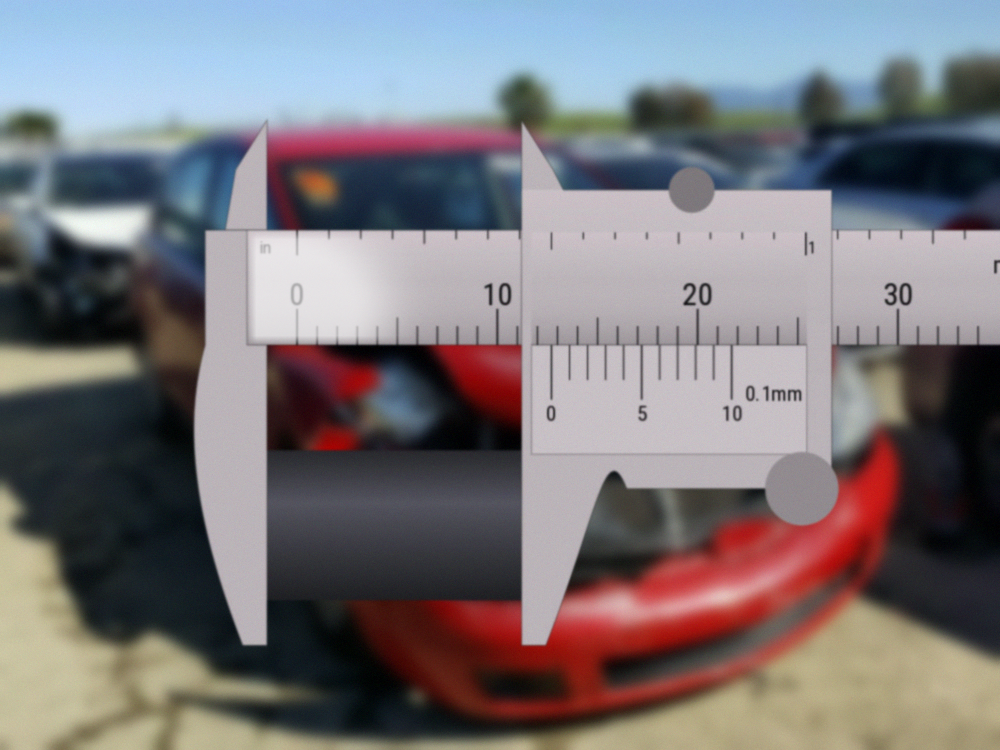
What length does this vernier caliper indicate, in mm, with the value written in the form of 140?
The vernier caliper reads 12.7
